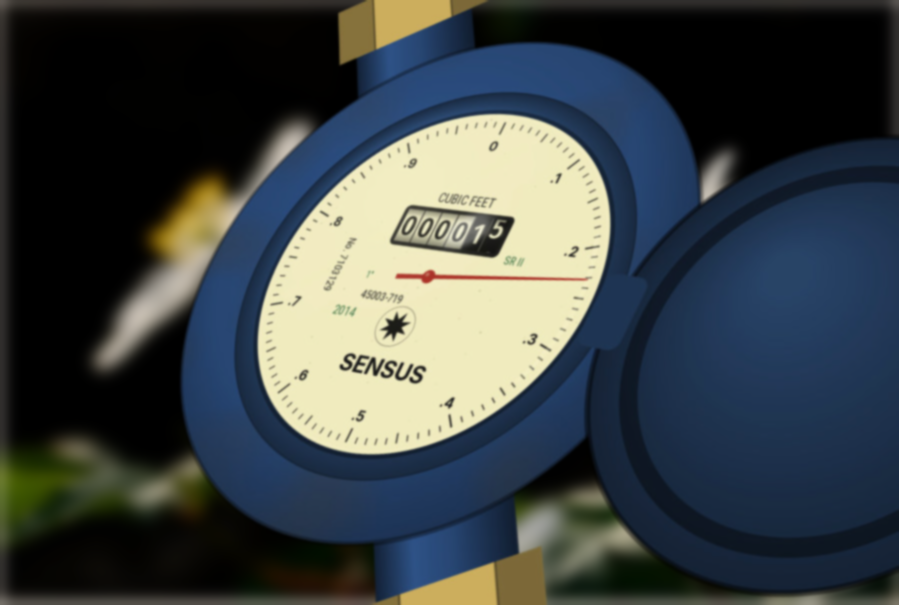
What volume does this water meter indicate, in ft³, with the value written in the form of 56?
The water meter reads 15.23
